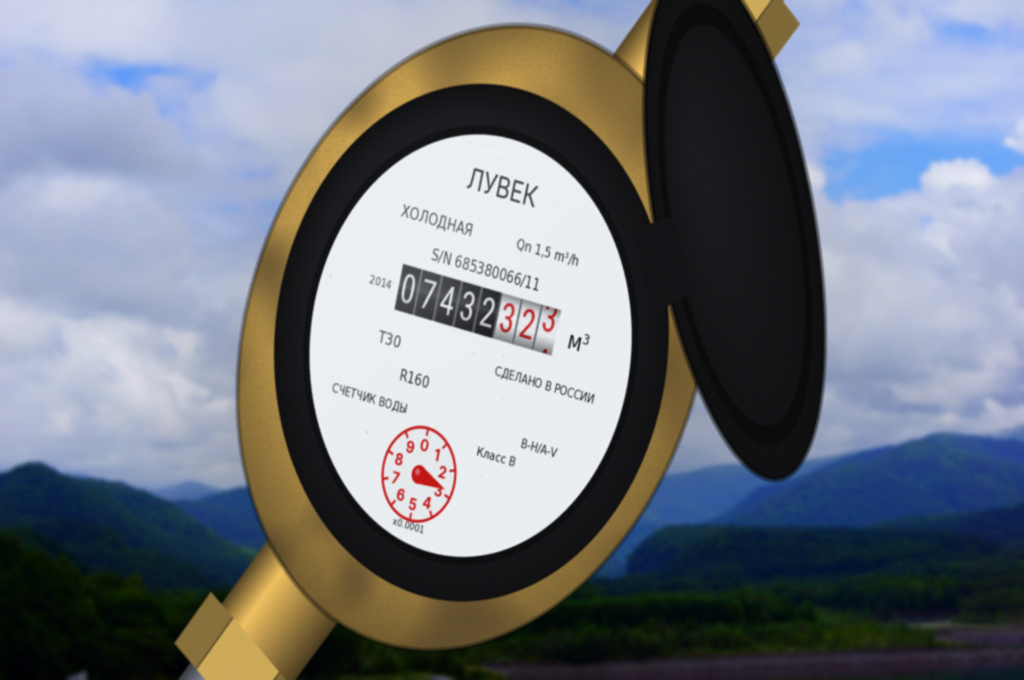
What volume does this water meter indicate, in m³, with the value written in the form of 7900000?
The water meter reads 7432.3232
